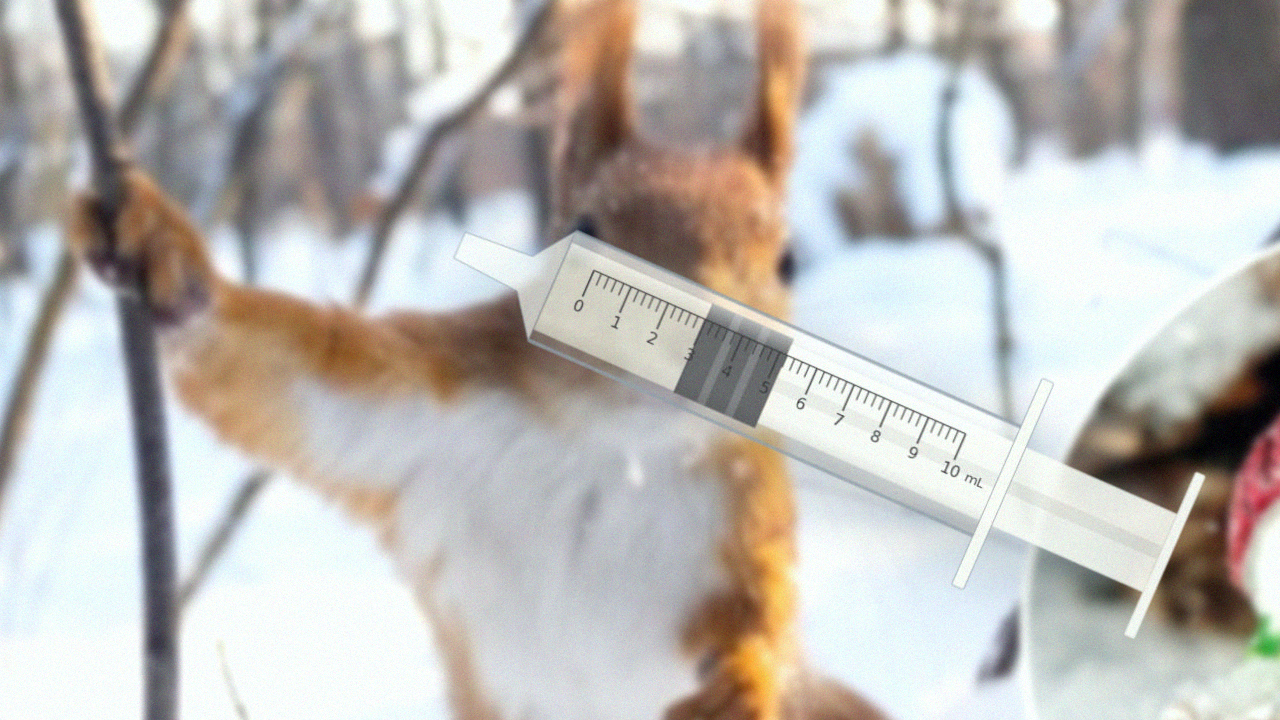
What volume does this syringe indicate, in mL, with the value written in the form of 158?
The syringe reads 3
